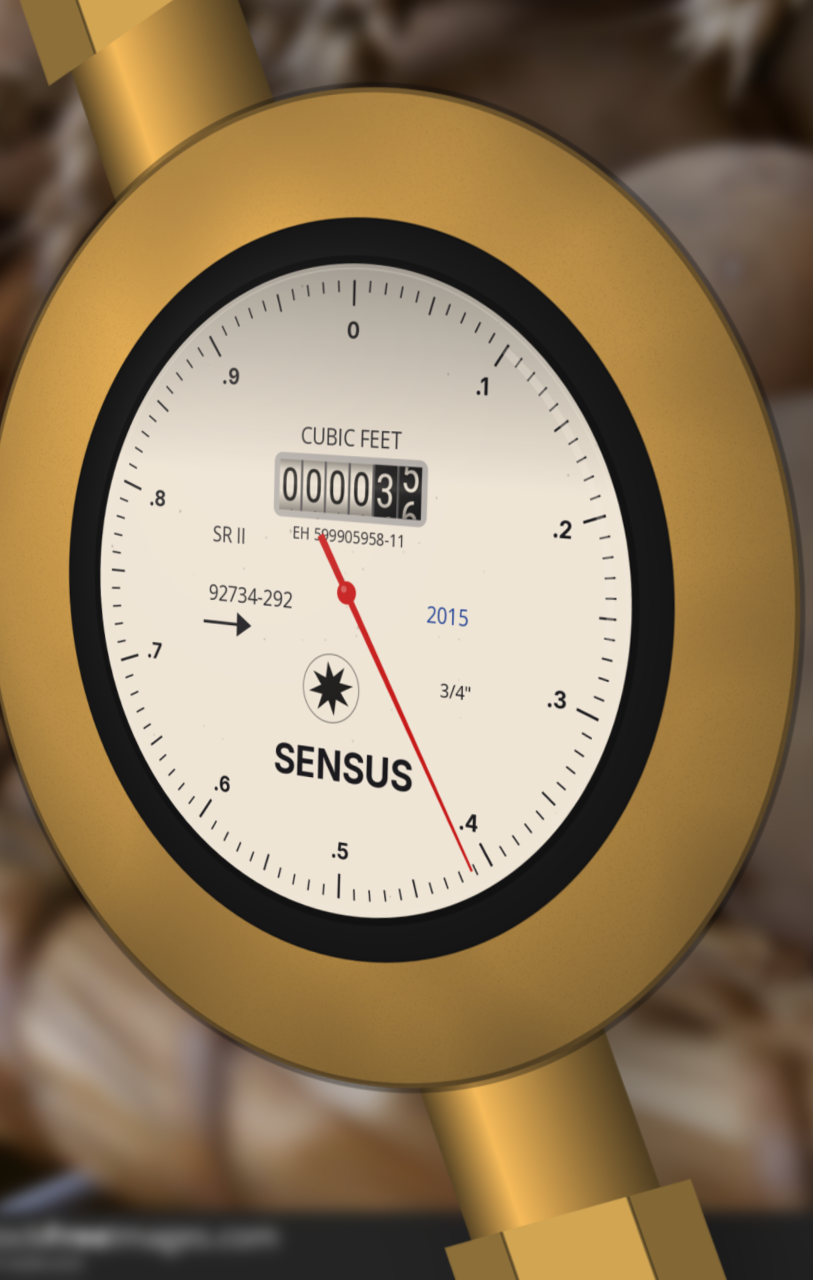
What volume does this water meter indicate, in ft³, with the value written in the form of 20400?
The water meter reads 35.41
